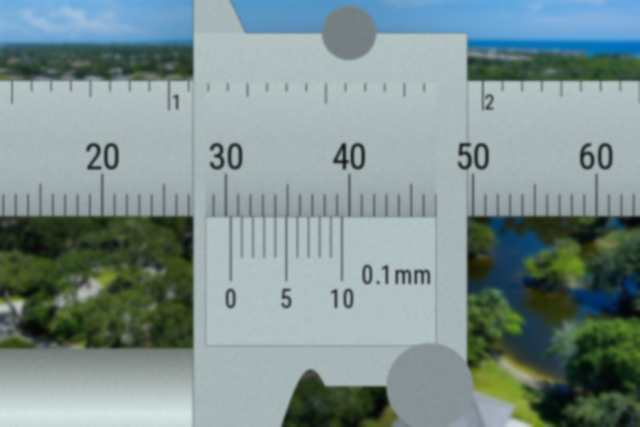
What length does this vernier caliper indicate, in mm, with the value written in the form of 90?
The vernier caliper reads 30.4
